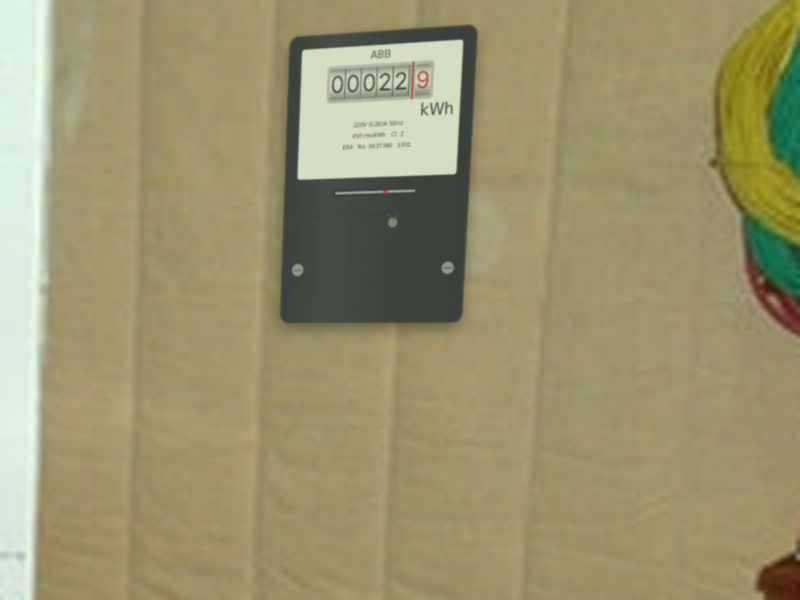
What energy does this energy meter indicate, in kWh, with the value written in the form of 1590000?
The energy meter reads 22.9
